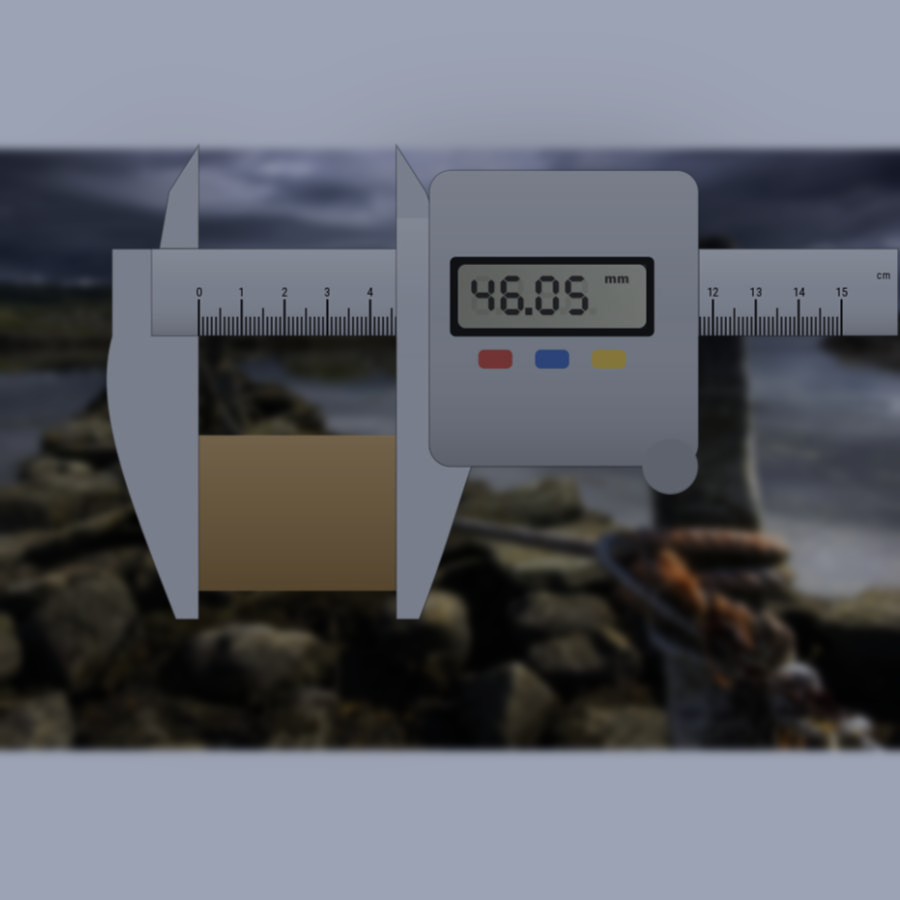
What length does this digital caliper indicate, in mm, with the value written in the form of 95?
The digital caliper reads 46.05
